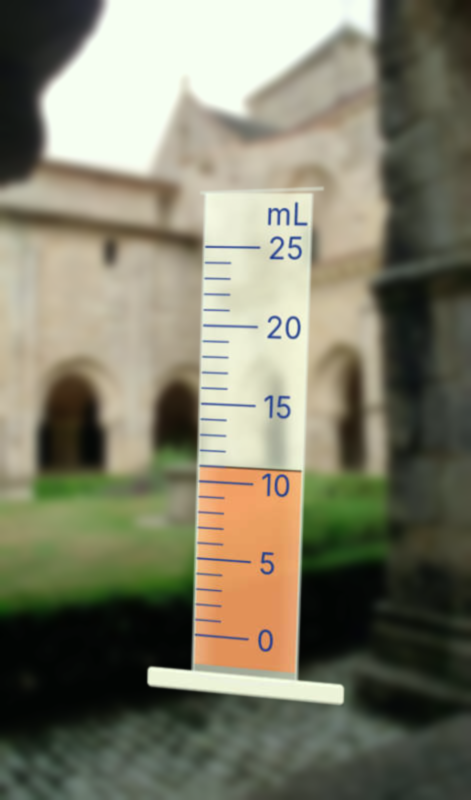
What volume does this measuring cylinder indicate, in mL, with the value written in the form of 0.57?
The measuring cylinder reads 11
